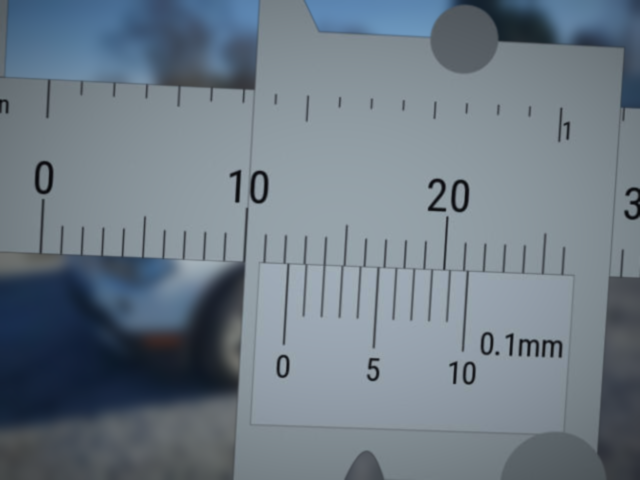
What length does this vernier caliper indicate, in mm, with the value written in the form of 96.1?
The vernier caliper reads 12.2
